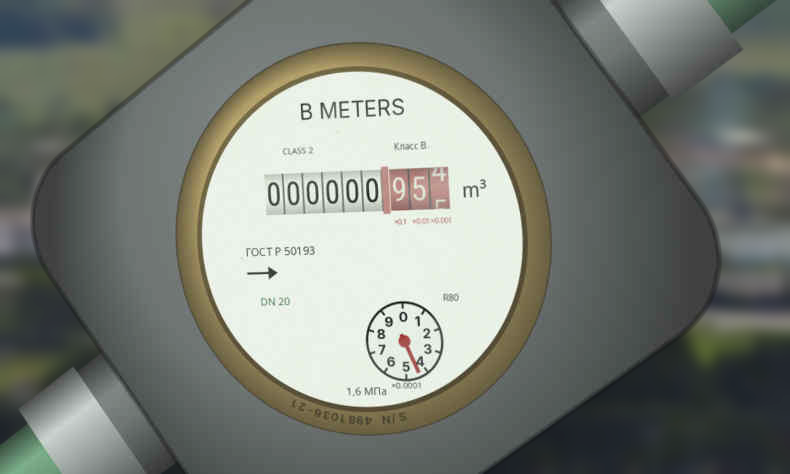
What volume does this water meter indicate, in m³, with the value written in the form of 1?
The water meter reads 0.9544
